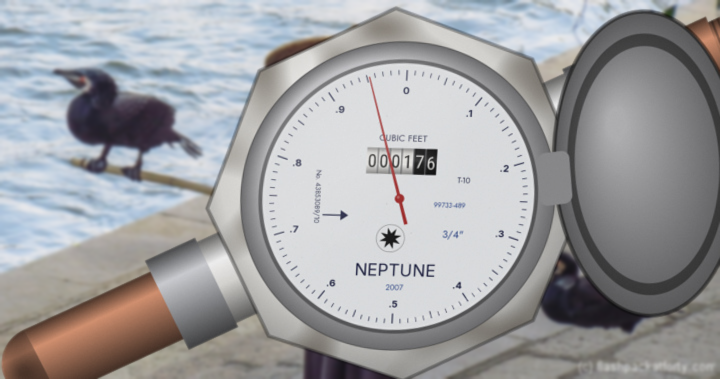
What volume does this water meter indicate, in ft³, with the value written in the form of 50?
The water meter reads 175.95
